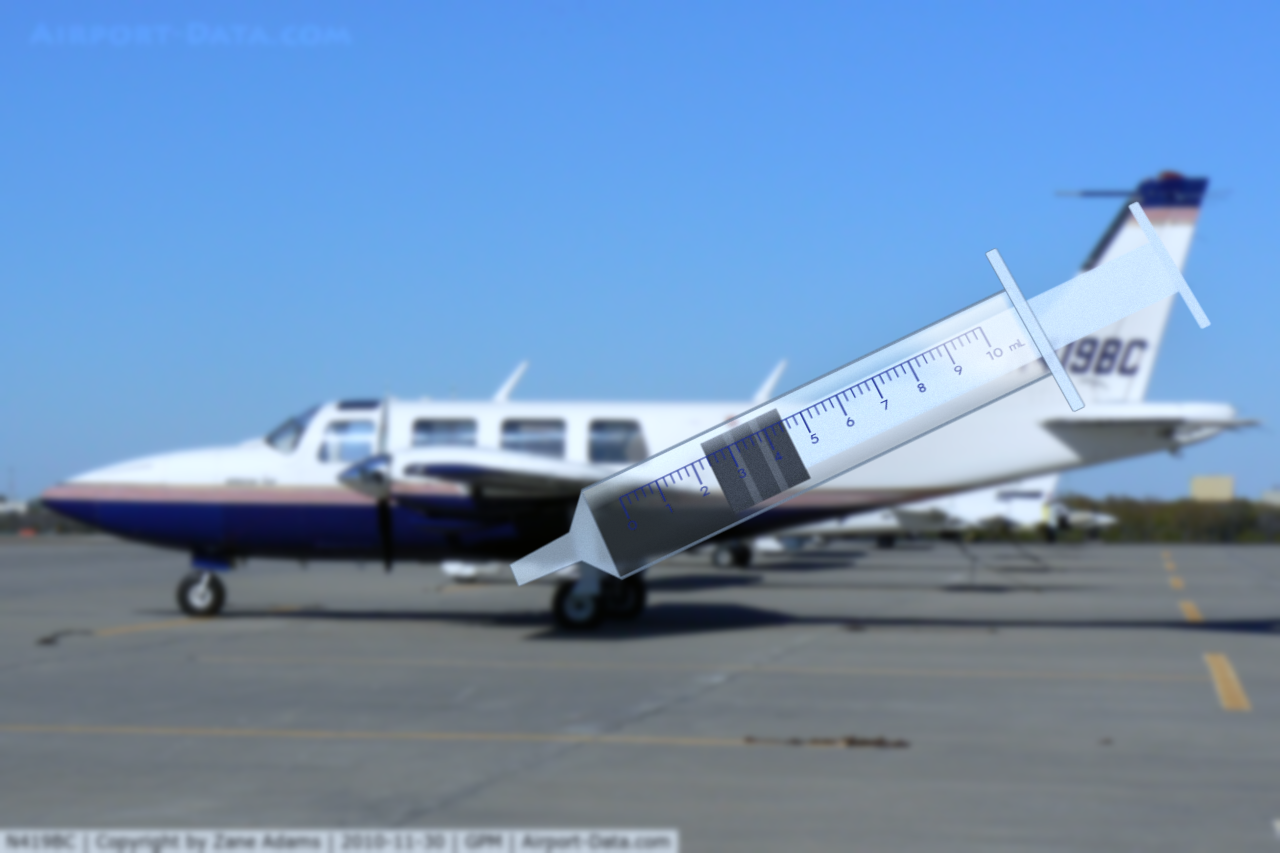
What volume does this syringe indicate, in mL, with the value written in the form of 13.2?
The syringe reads 2.4
